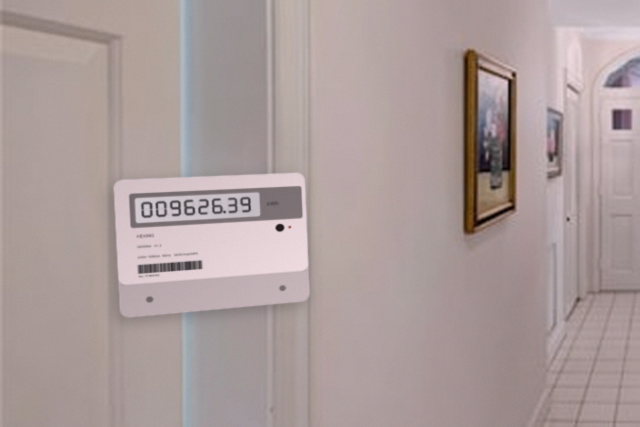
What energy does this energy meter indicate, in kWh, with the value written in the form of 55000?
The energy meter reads 9626.39
